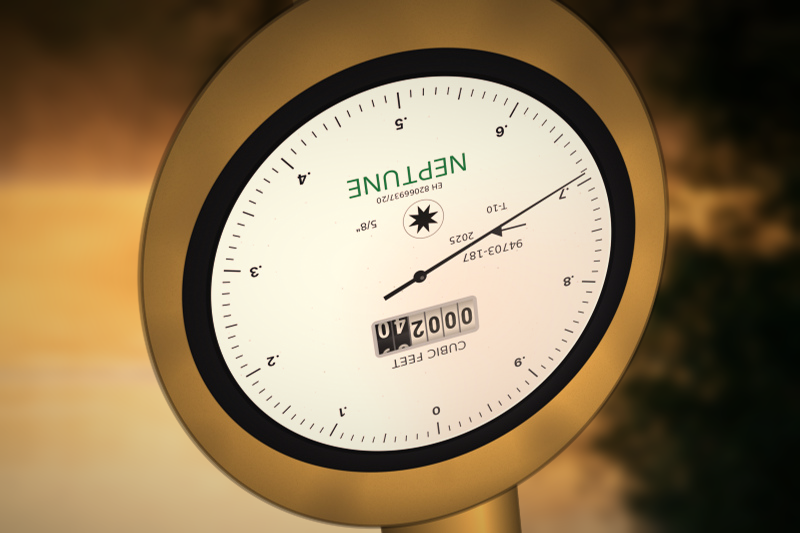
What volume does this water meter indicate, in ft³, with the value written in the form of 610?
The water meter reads 239.69
